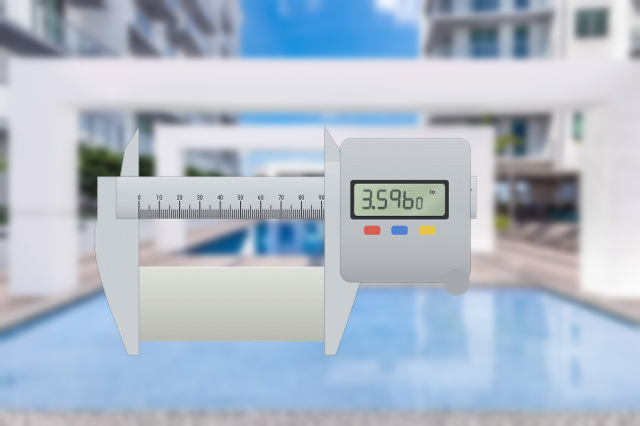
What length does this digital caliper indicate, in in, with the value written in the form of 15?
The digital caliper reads 3.5960
